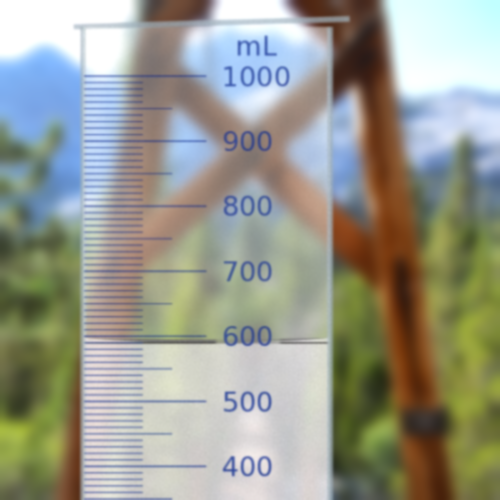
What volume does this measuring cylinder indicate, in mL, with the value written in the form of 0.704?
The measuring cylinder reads 590
